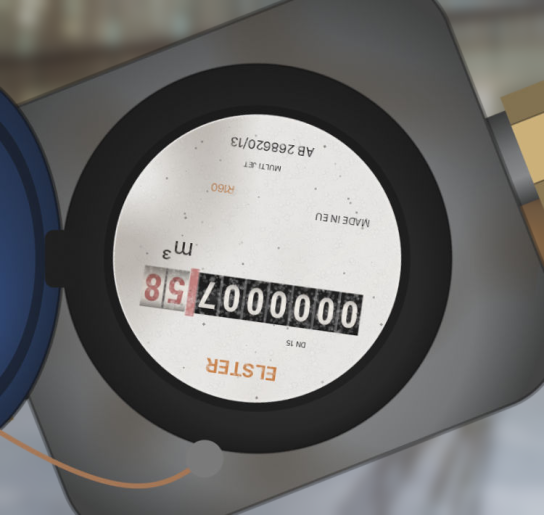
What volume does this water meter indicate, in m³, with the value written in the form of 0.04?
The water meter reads 7.58
